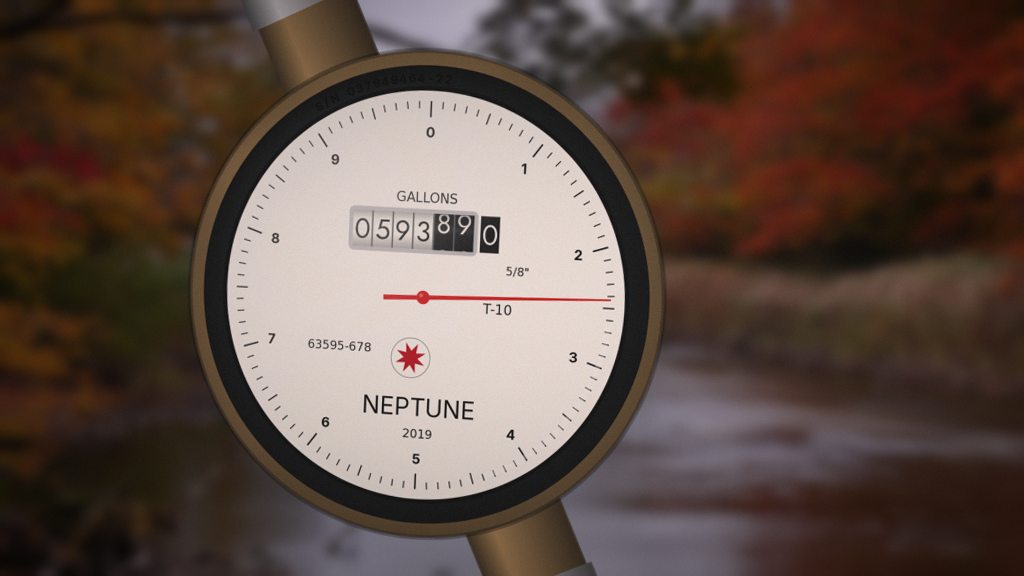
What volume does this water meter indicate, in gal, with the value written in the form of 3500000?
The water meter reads 593892.4
